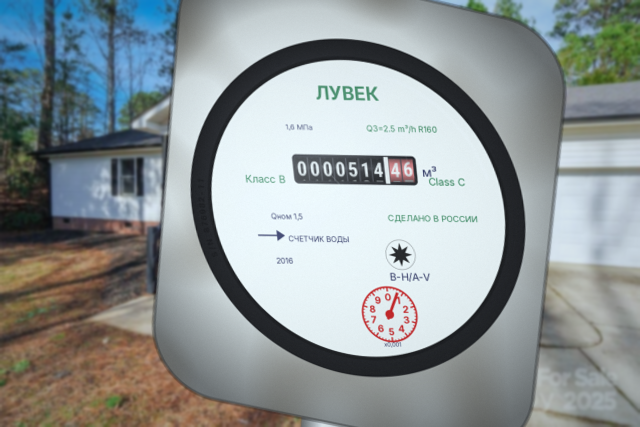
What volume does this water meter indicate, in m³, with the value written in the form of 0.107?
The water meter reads 514.460
